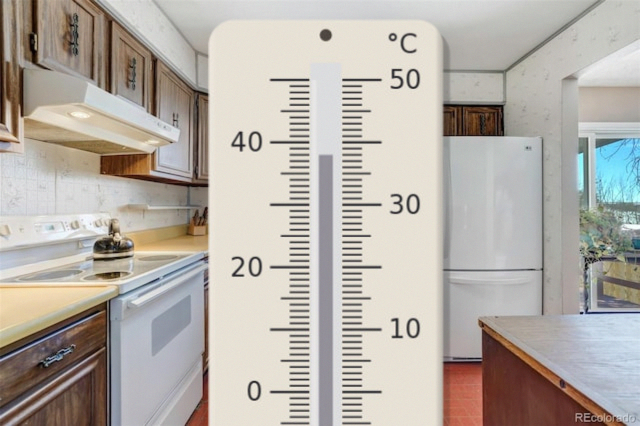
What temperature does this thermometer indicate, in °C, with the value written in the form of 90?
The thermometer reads 38
